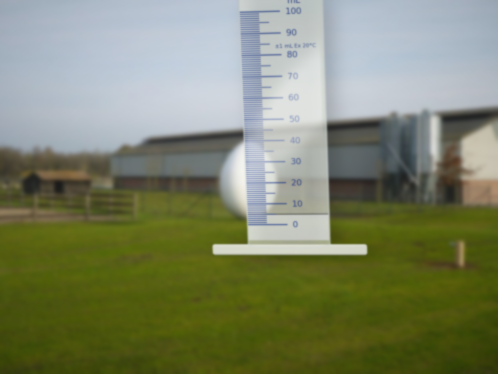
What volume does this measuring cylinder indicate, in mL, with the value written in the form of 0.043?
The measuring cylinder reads 5
